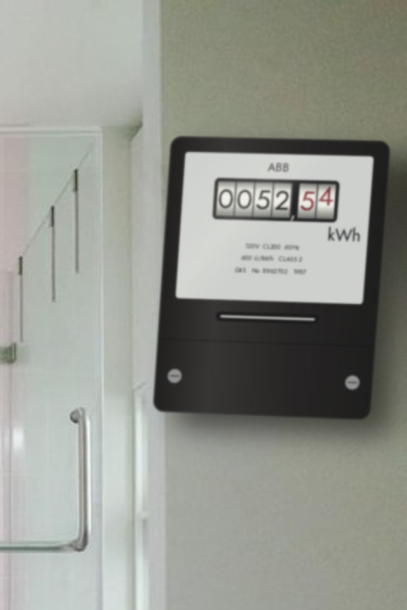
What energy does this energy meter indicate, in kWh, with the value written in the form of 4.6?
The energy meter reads 52.54
